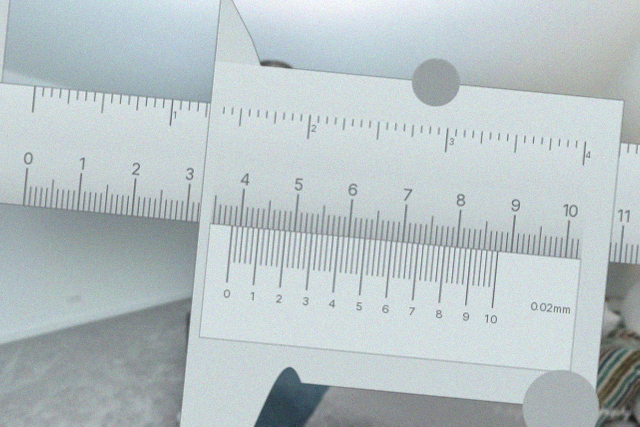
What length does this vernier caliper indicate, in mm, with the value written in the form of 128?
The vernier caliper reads 38.5
